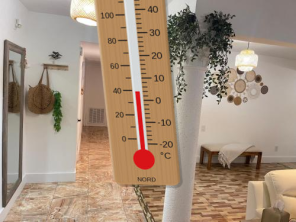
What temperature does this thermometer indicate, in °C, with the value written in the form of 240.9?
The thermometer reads 4
